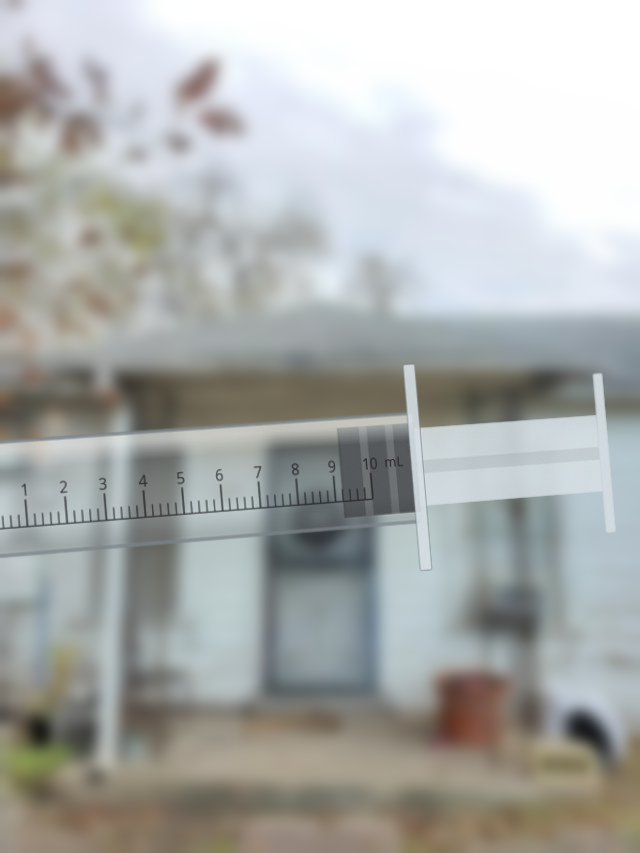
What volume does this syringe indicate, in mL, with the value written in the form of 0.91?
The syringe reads 9.2
